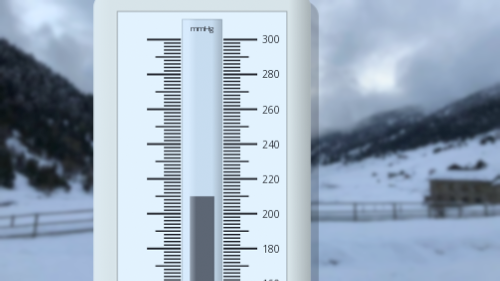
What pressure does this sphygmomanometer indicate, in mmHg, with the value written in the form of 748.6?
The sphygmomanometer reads 210
